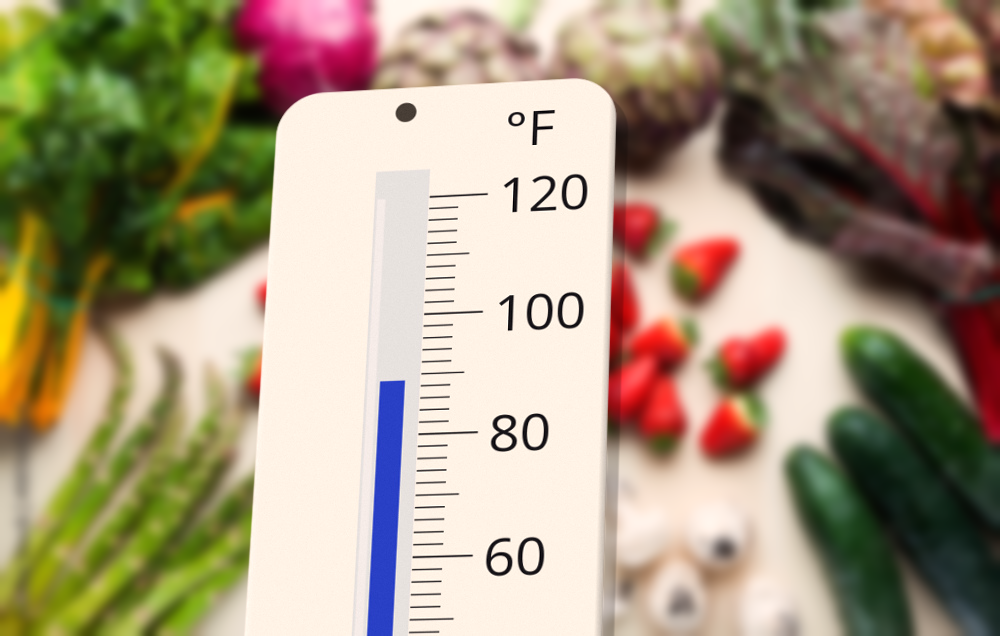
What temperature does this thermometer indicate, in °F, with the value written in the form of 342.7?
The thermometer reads 89
